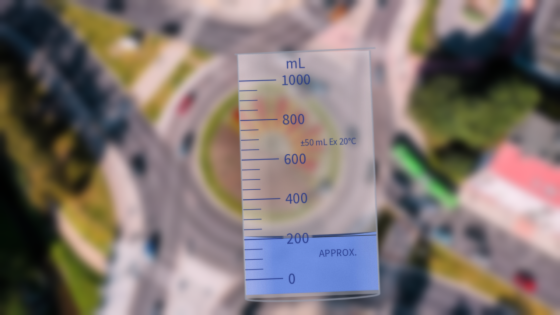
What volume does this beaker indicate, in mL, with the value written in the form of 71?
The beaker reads 200
